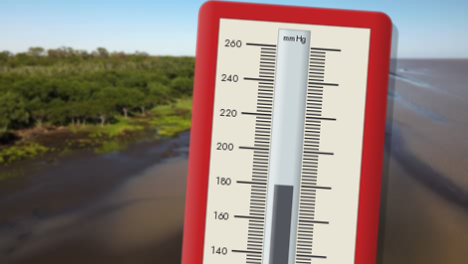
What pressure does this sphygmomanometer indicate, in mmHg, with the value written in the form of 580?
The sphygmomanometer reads 180
